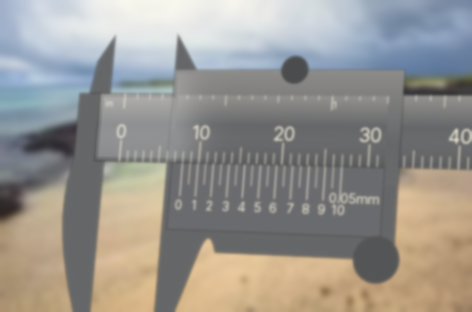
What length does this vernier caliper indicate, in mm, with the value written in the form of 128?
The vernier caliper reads 8.0
